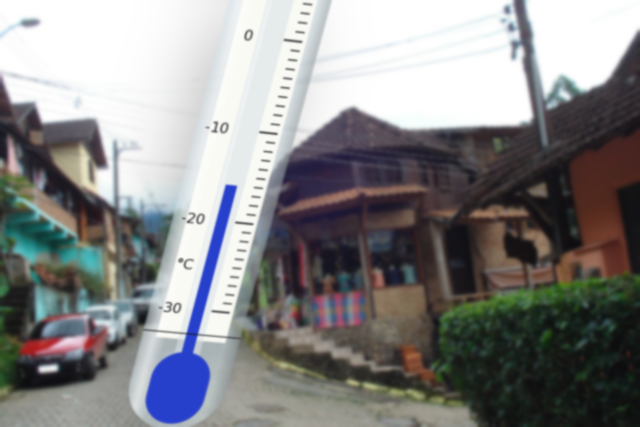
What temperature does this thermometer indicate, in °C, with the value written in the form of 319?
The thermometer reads -16
